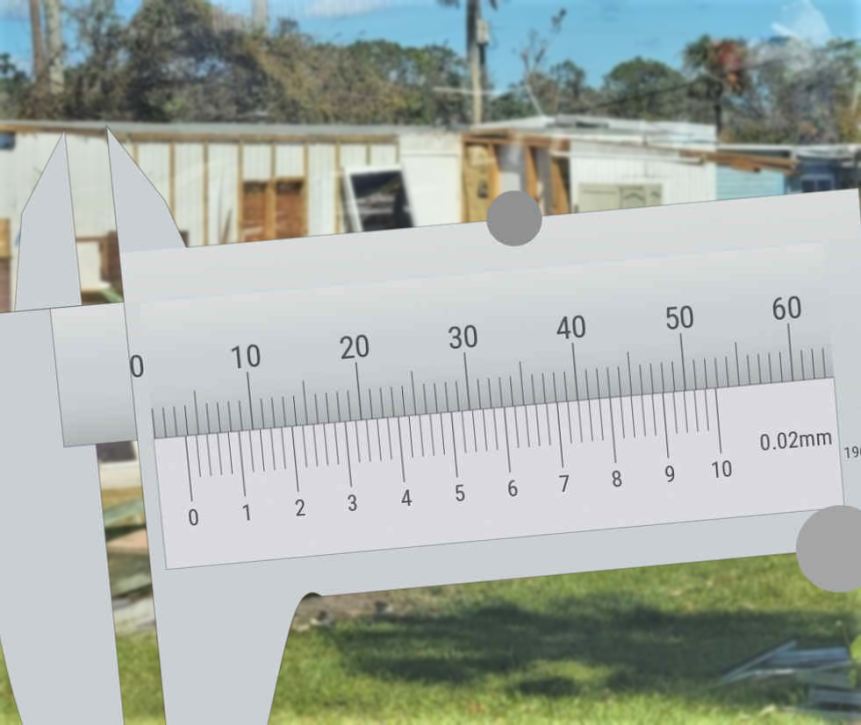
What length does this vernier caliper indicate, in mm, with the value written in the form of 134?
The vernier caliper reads 3.8
